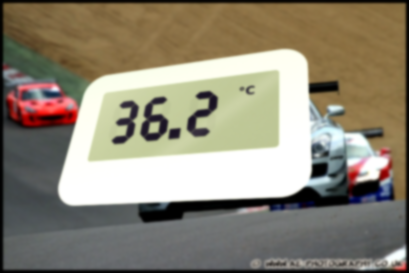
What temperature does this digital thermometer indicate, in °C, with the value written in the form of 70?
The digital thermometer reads 36.2
